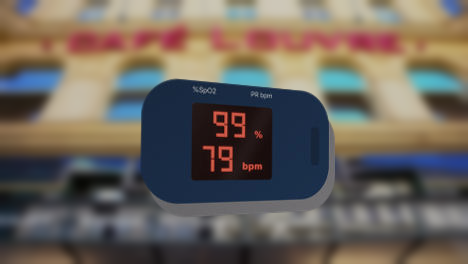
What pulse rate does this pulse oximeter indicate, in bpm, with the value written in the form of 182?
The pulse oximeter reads 79
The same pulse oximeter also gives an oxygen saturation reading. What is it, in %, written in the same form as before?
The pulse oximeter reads 99
